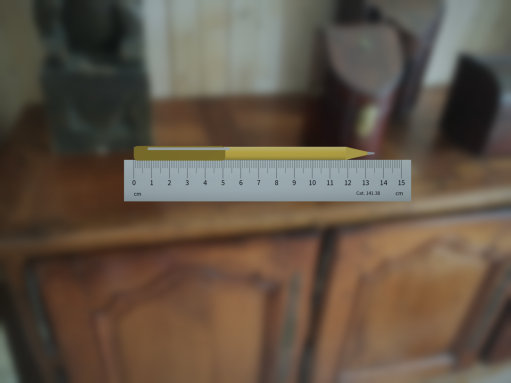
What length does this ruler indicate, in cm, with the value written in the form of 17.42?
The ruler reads 13.5
